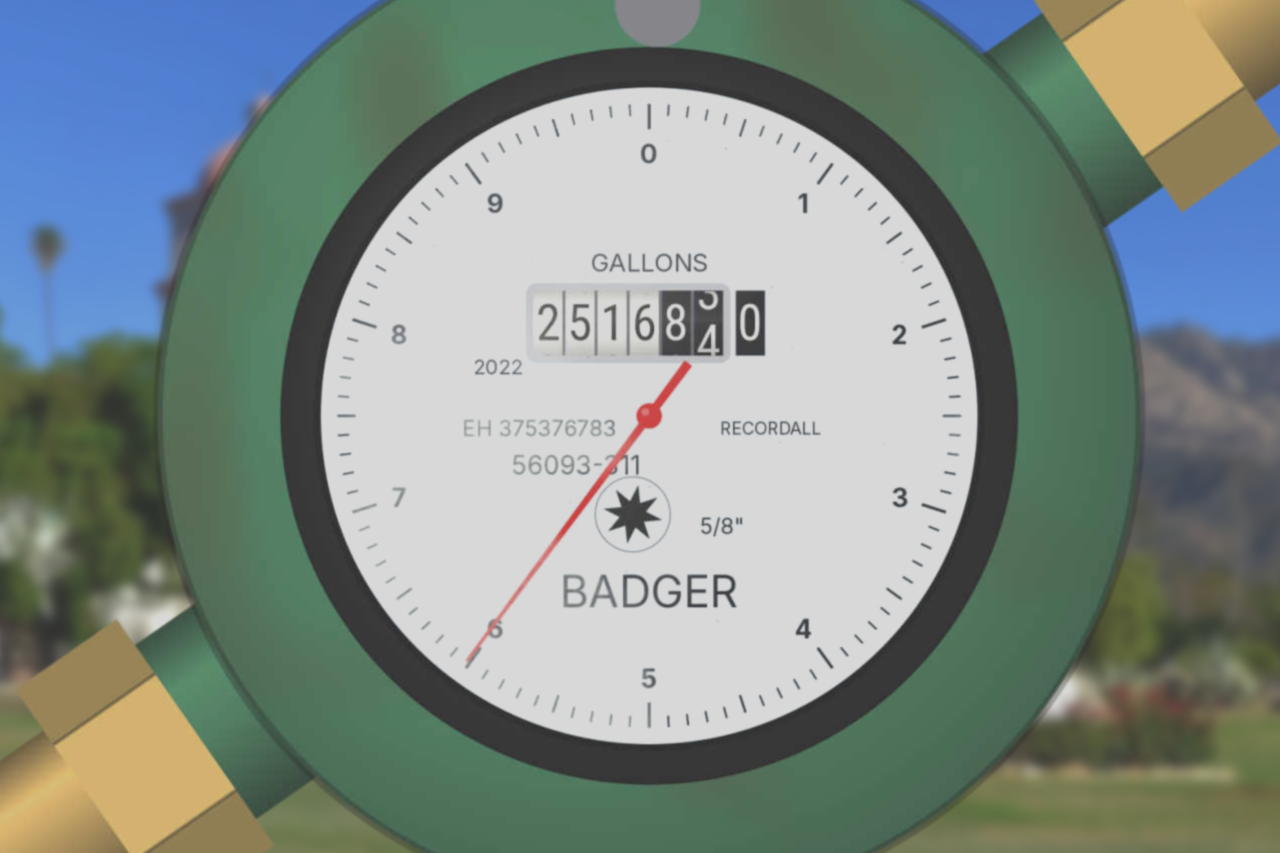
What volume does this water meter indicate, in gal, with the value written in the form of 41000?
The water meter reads 2516836.0
